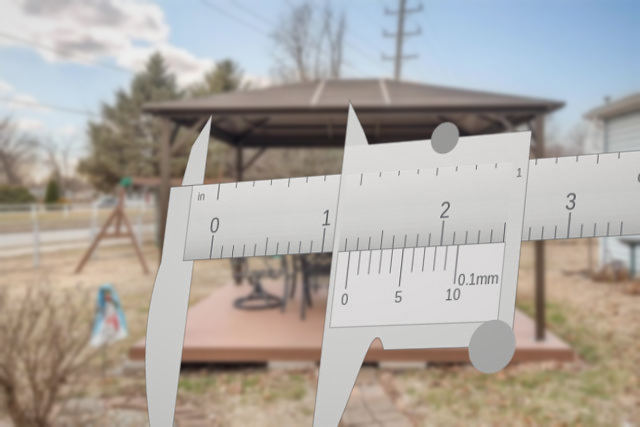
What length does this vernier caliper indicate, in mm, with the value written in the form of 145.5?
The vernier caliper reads 12.4
